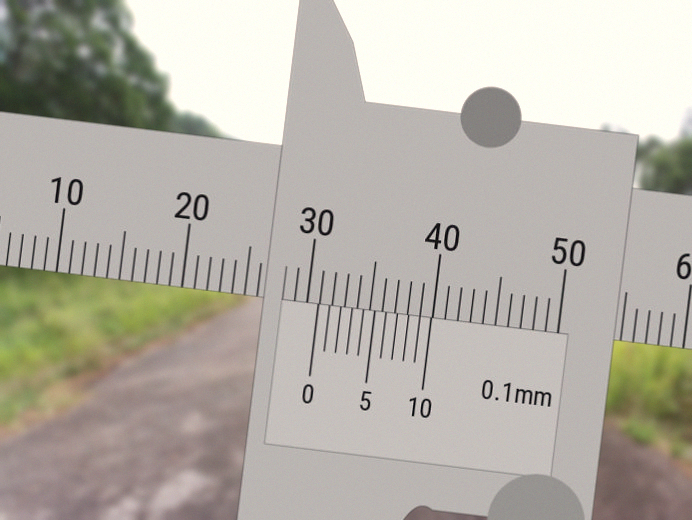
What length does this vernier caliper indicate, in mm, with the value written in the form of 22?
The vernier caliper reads 30.9
